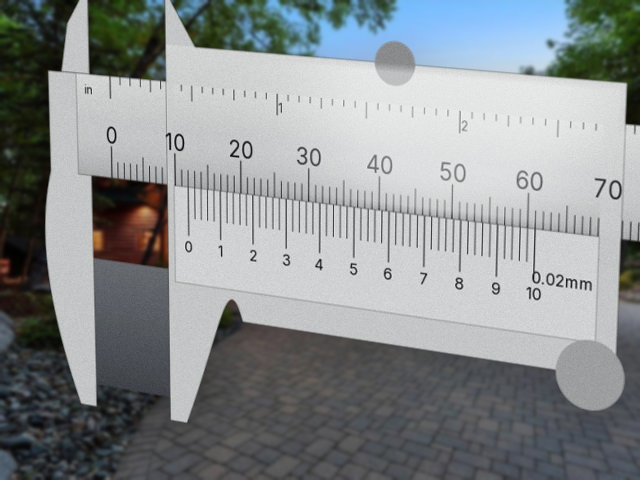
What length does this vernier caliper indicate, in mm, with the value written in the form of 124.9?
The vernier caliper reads 12.0
